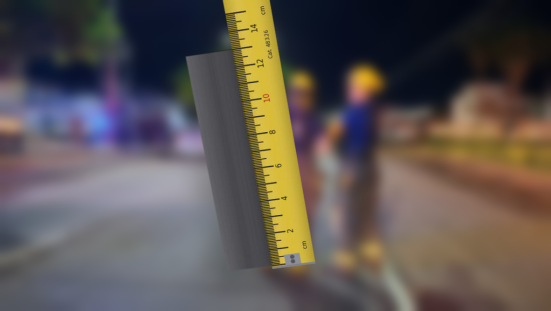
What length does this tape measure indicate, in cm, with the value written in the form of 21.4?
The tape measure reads 13
